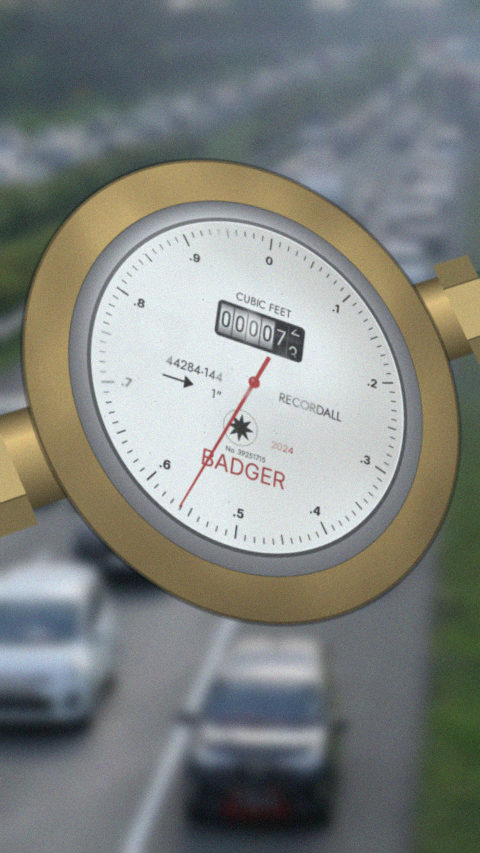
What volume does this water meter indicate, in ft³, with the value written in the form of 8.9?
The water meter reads 72.56
